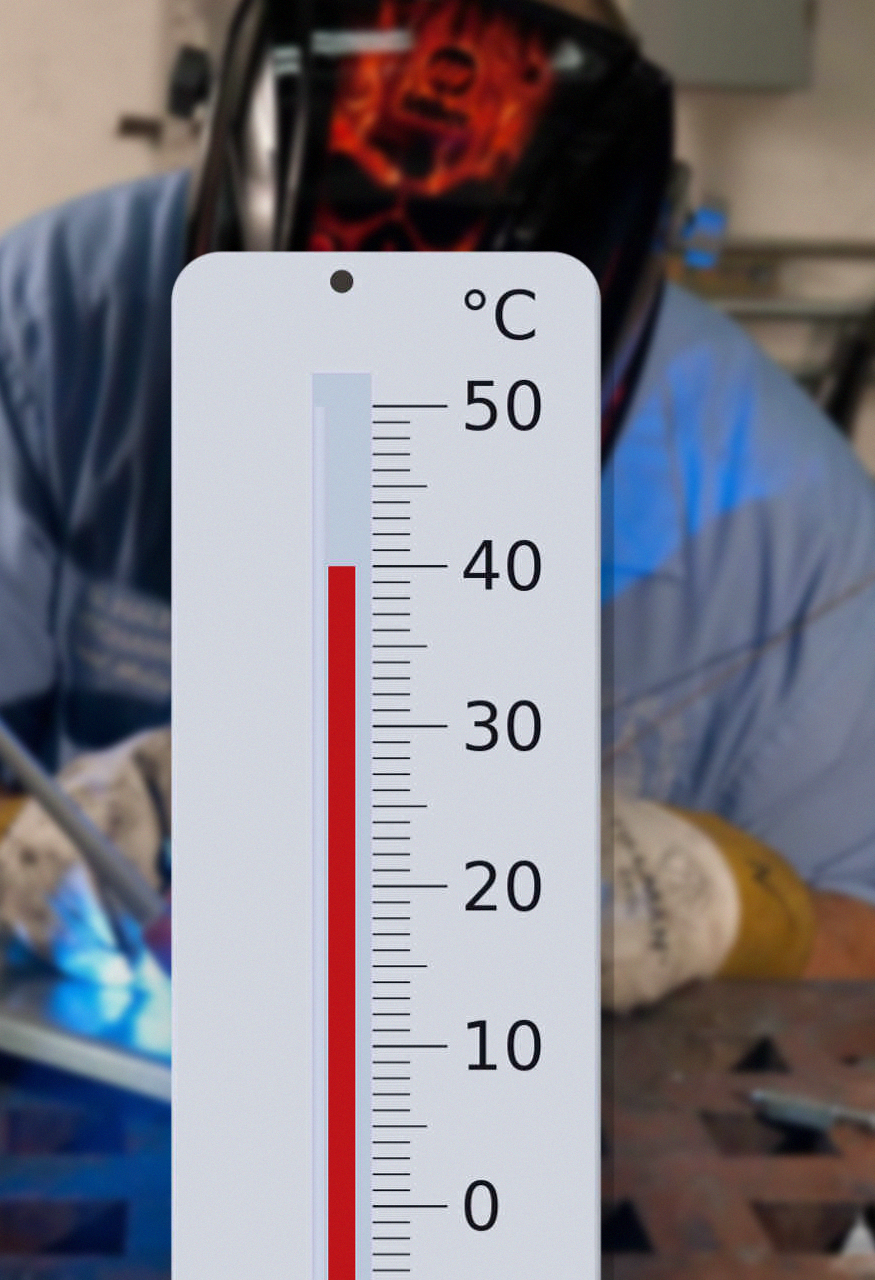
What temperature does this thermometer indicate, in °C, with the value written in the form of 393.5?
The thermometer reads 40
